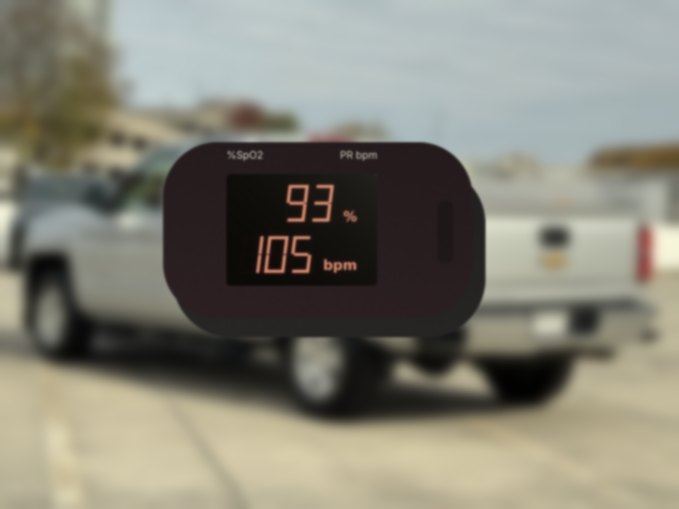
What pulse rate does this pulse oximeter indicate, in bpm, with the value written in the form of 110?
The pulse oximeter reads 105
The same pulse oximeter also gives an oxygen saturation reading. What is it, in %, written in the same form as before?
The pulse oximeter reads 93
